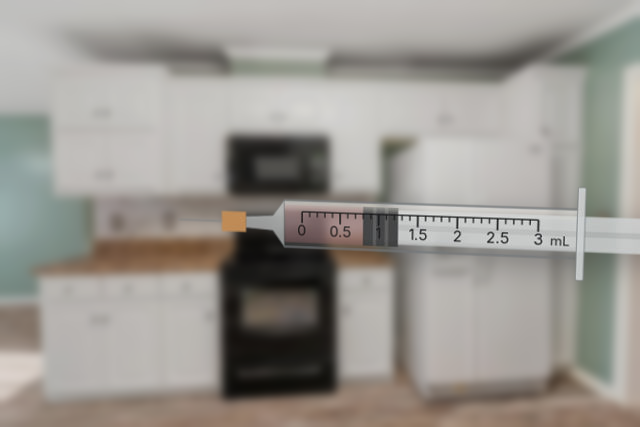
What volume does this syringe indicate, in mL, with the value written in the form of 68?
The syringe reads 0.8
